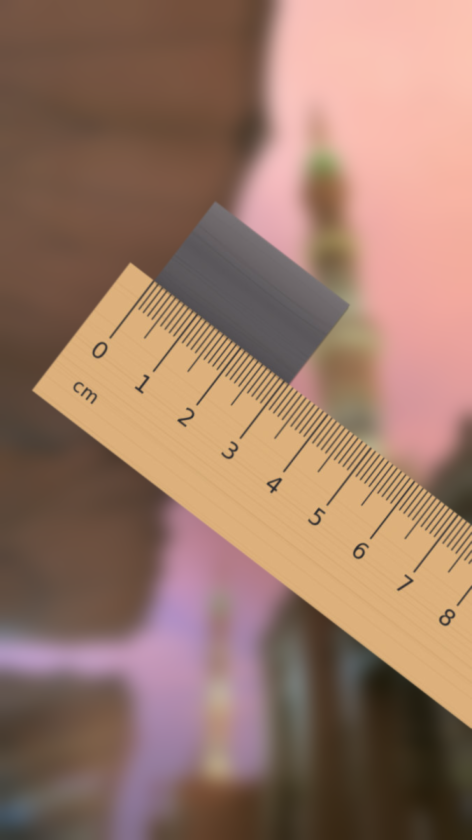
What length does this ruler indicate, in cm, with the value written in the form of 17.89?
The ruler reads 3.1
